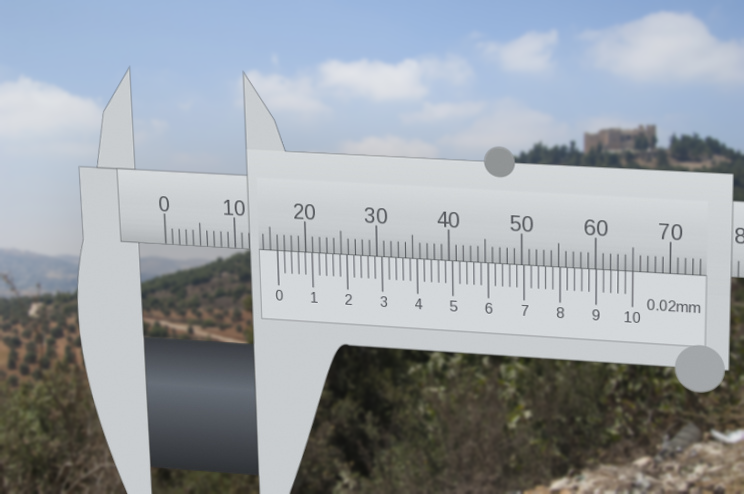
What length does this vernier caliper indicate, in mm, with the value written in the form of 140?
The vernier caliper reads 16.0
